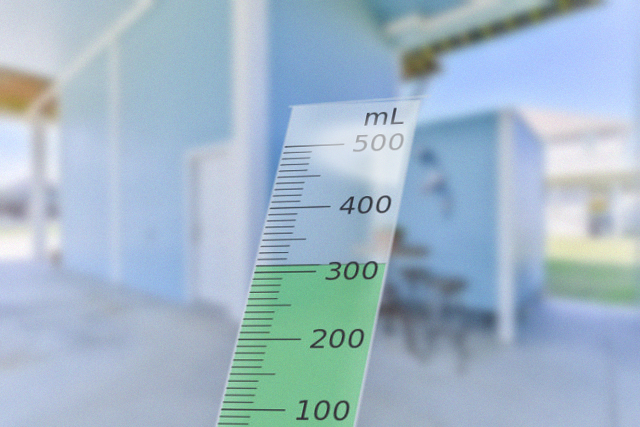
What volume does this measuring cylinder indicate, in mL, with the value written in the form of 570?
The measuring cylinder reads 310
